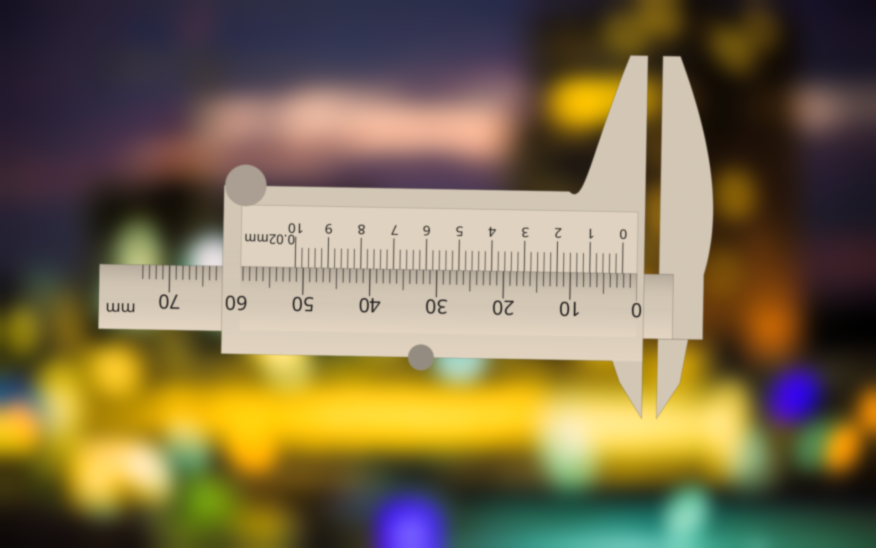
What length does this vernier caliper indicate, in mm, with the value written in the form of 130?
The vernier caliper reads 2.2
